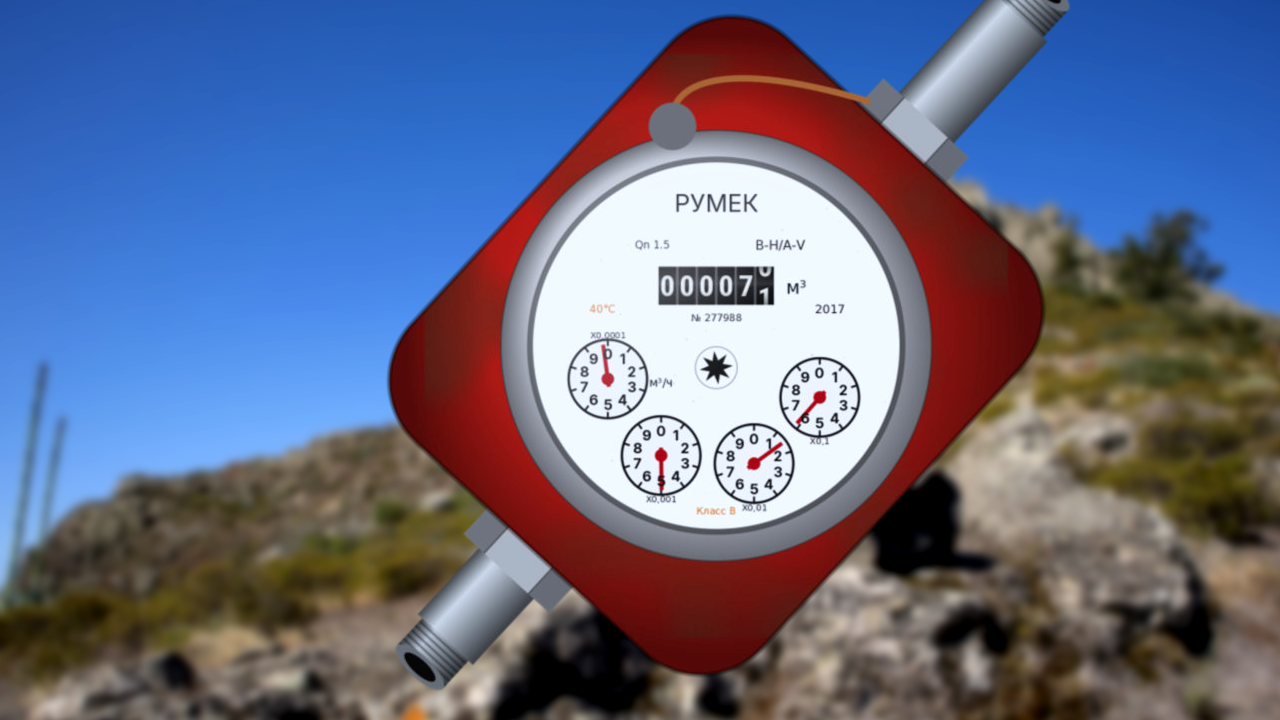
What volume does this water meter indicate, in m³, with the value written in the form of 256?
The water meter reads 70.6149
